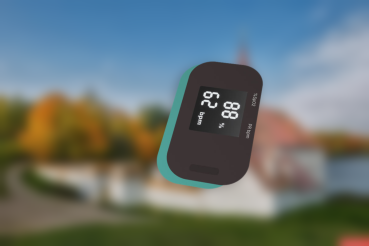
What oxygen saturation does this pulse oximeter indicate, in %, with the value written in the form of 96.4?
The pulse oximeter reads 88
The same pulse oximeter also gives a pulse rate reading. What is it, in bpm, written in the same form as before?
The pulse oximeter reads 62
